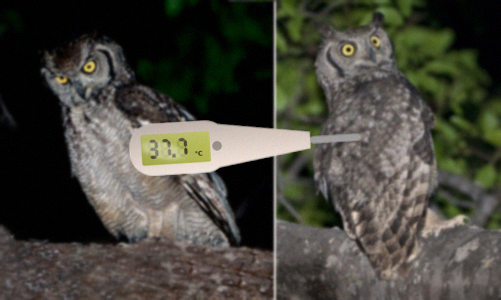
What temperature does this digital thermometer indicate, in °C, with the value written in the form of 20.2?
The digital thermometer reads 37.7
